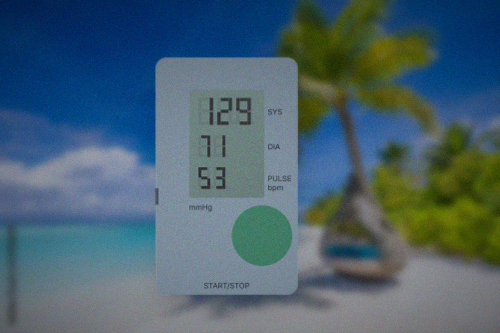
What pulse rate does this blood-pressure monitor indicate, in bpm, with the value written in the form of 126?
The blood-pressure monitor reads 53
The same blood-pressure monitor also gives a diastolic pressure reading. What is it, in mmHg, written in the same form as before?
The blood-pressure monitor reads 71
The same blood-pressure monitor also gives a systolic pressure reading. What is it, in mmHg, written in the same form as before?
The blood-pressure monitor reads 129
